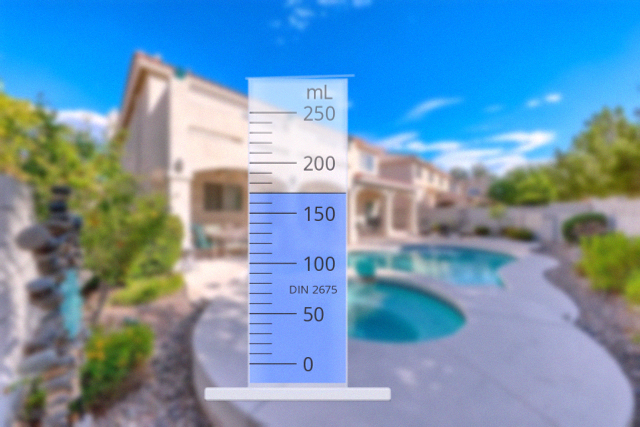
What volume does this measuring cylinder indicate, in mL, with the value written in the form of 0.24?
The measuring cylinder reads 170
